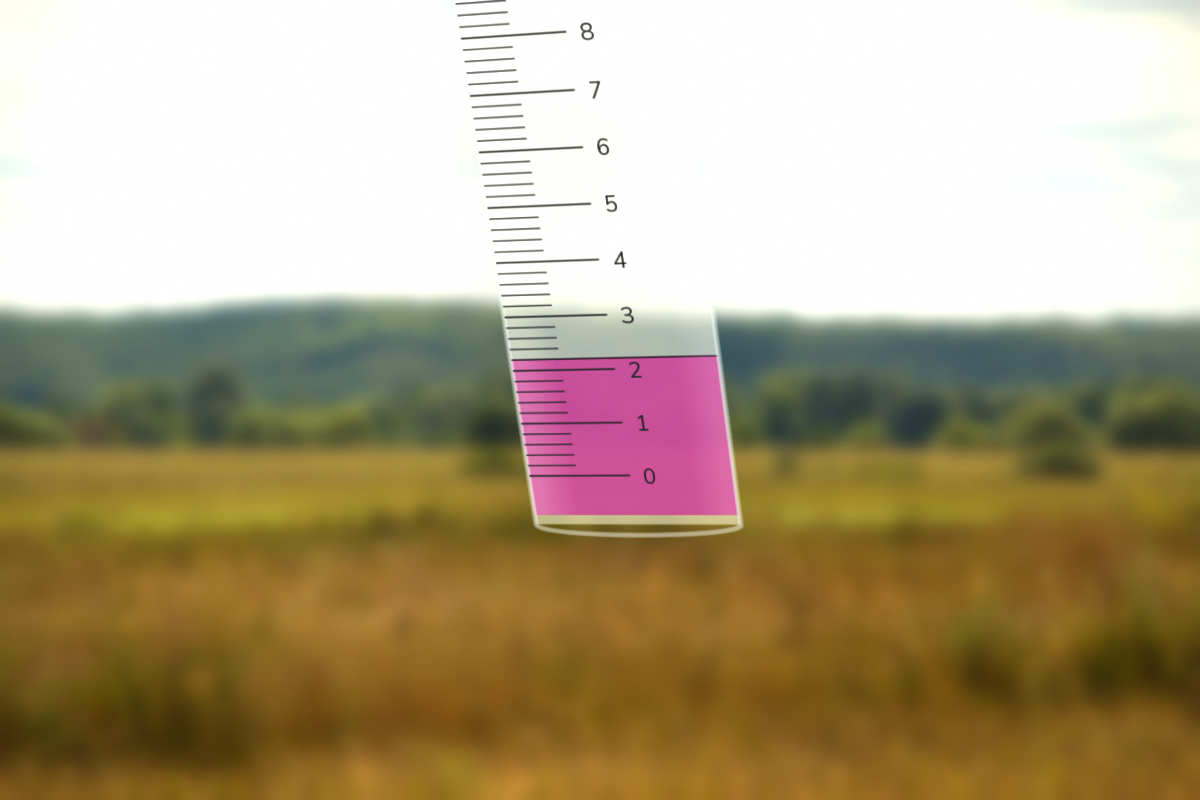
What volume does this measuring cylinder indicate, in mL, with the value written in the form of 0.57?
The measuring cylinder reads 2.2
